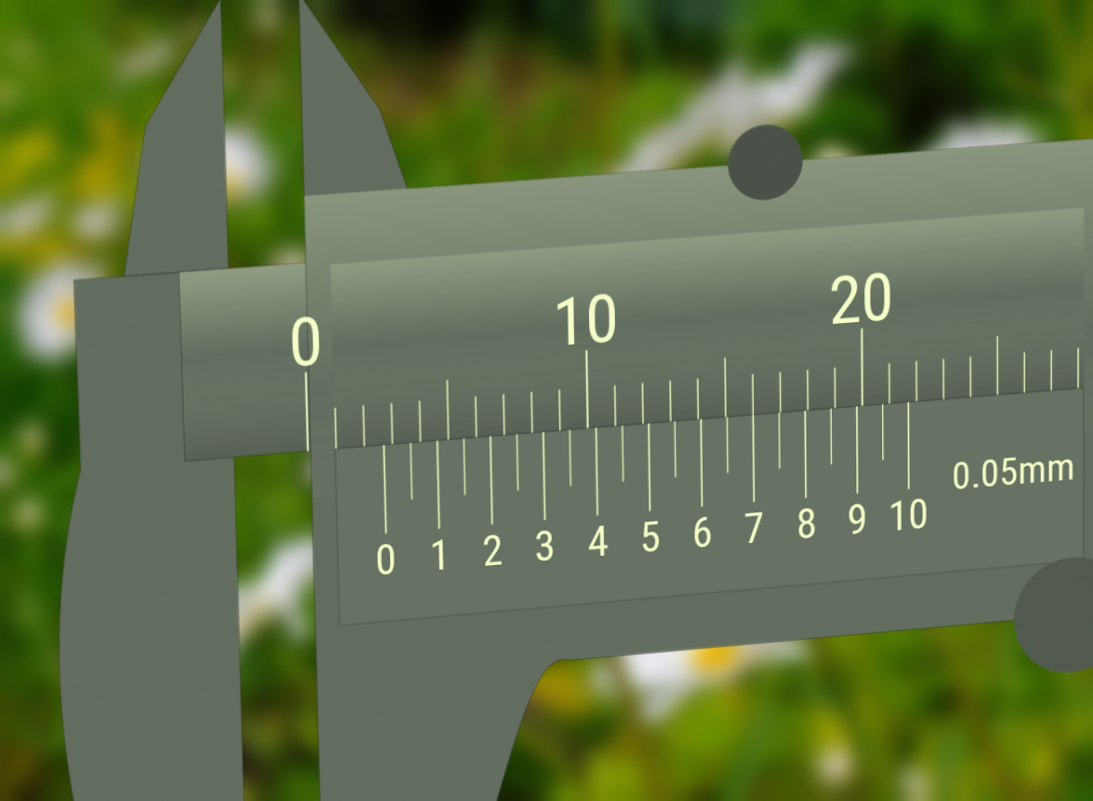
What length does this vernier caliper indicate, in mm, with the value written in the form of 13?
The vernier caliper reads 2.70
